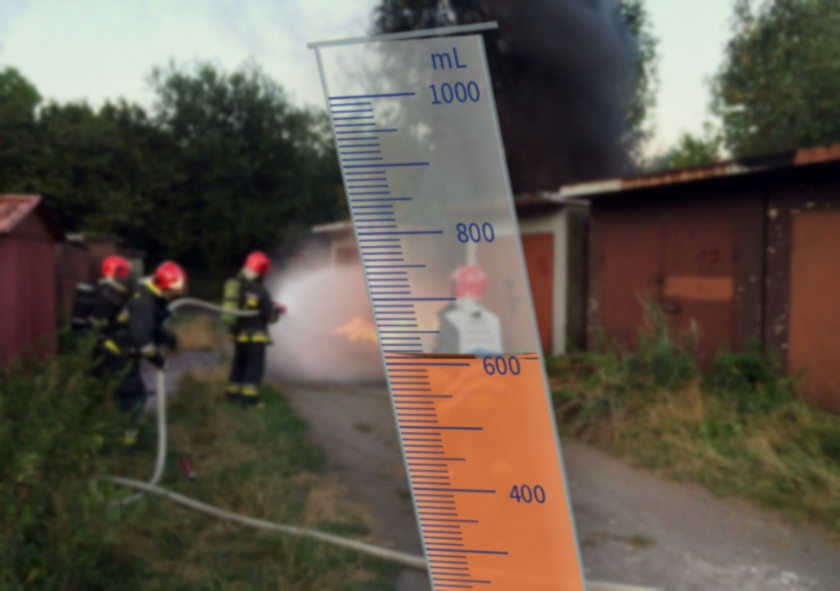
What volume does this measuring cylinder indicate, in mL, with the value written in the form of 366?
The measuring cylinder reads 610
